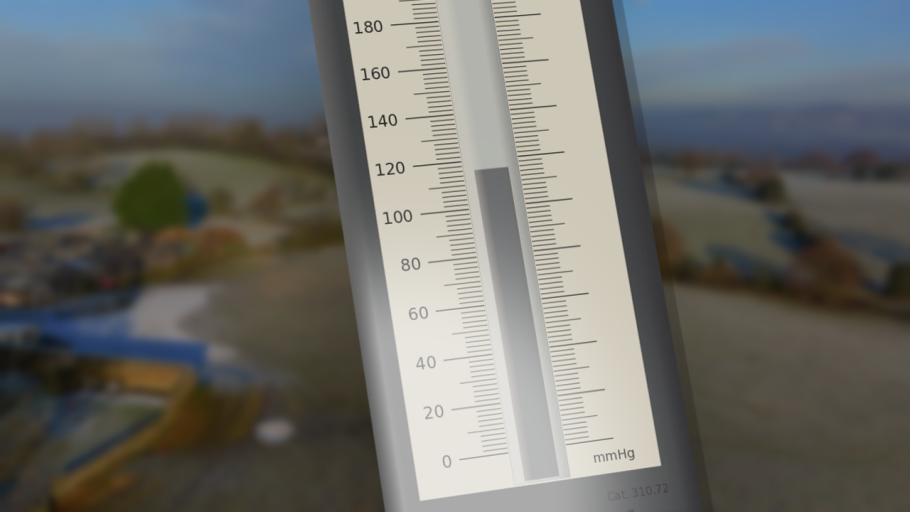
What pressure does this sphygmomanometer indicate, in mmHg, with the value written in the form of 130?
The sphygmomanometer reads 116
